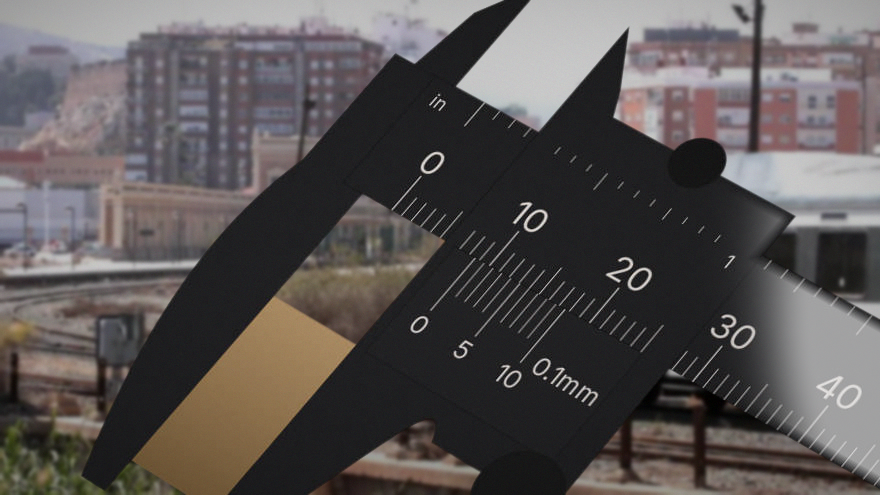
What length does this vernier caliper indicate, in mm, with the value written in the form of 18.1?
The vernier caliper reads 8.6
